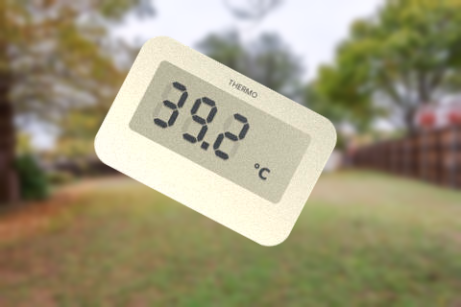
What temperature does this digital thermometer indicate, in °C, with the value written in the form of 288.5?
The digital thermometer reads 39.2
